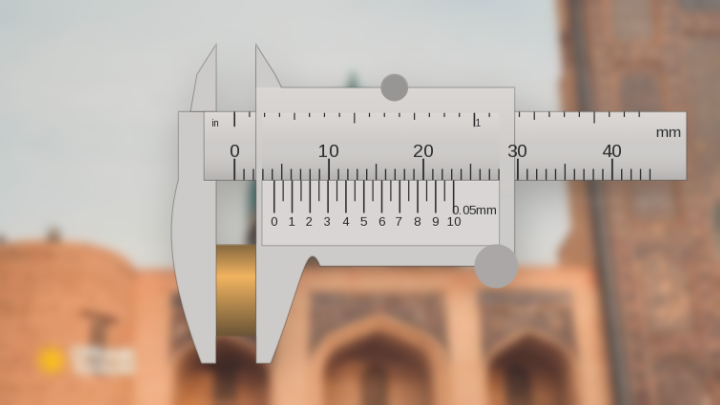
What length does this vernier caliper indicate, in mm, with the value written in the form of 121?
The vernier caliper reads 4.2
